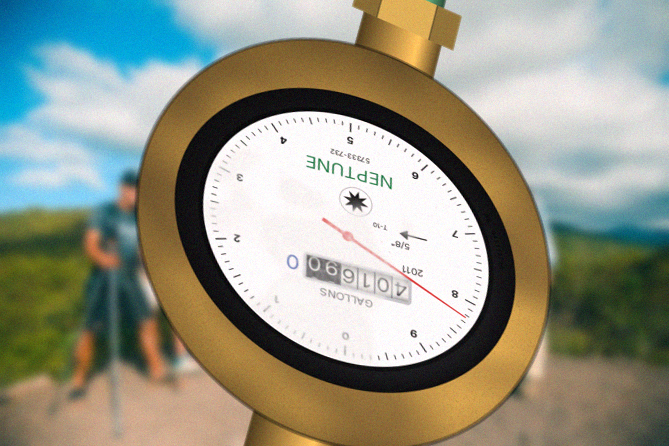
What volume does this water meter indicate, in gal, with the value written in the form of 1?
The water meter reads 4016898.2
